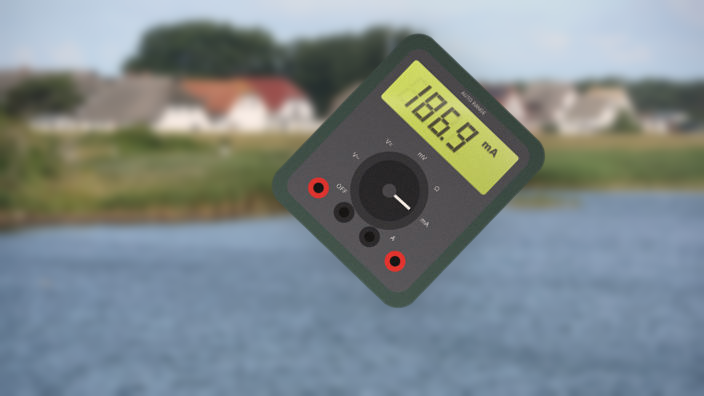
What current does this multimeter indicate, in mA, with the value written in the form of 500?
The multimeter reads 186.9
